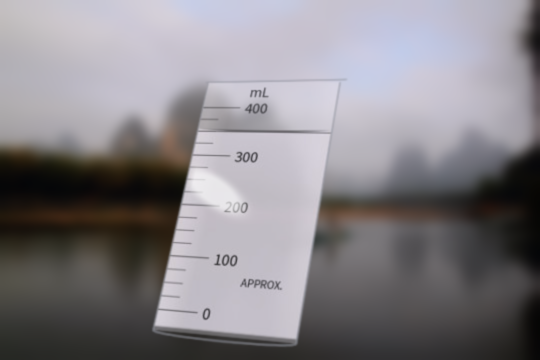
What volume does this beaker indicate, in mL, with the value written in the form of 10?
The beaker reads 350
